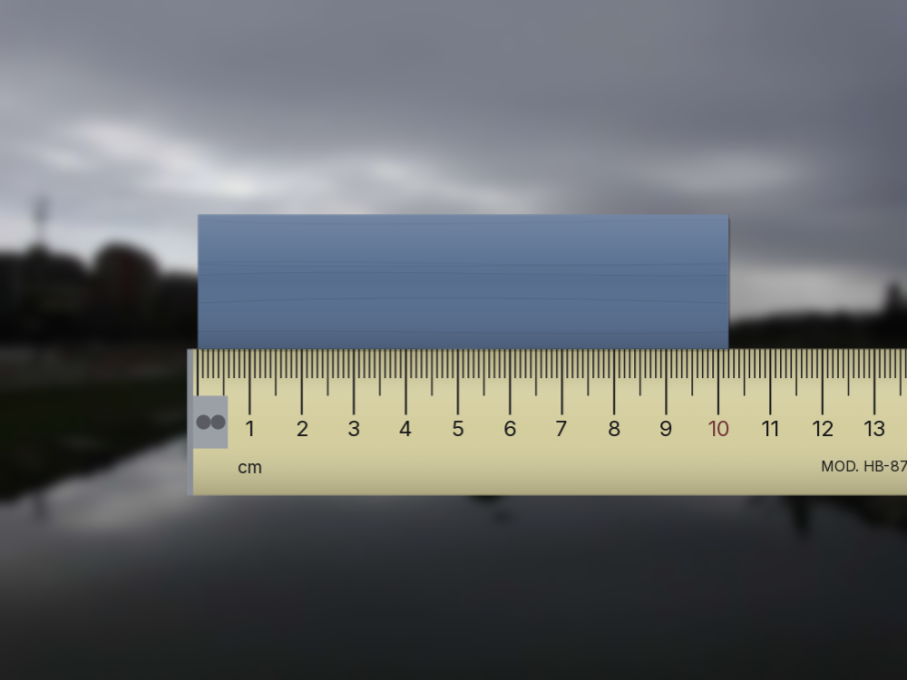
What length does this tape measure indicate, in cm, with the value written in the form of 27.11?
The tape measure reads 10.2
